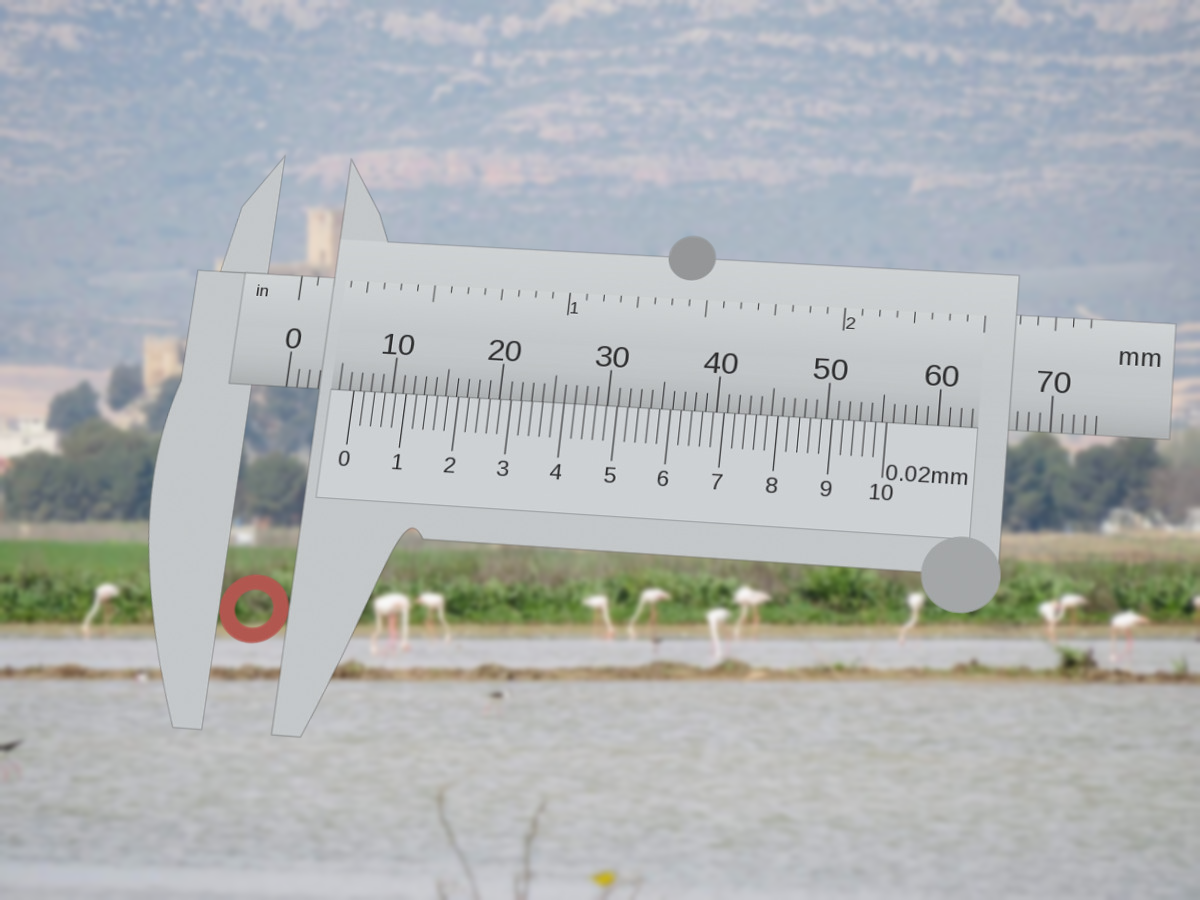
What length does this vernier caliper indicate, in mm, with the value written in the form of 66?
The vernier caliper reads 6.4
